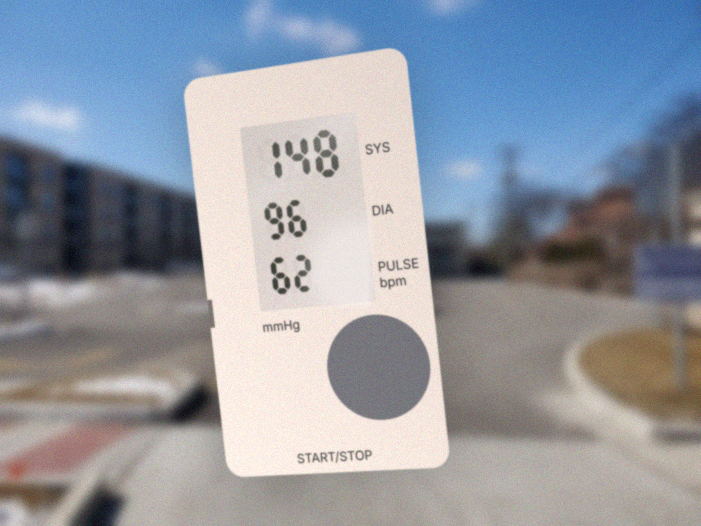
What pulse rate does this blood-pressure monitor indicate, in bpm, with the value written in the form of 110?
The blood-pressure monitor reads 62
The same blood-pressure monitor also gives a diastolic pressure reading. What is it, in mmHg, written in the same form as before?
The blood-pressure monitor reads 96
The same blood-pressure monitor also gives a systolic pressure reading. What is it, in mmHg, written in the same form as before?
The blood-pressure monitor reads 148
